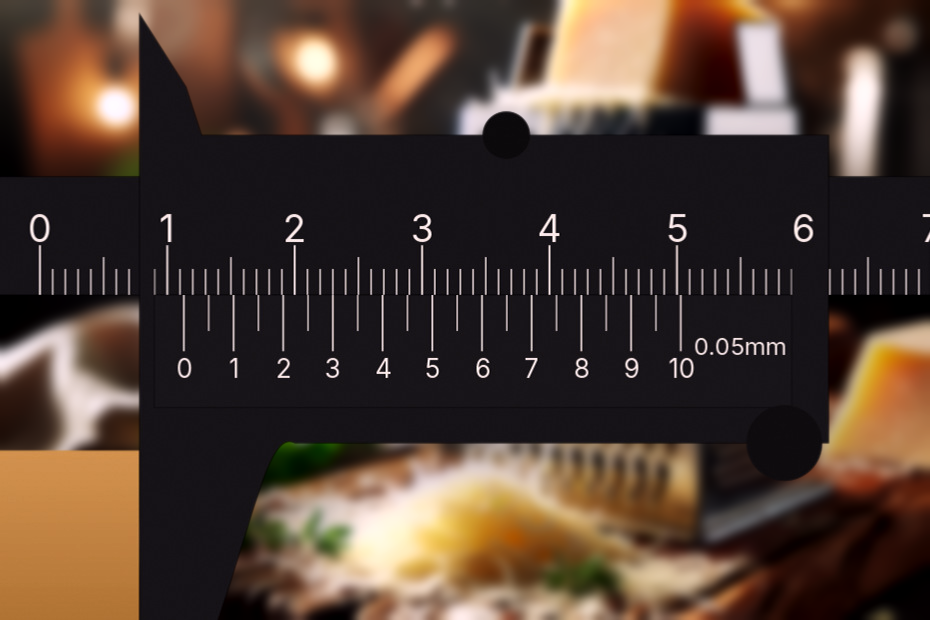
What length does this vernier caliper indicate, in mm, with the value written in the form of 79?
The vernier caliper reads 11.3
